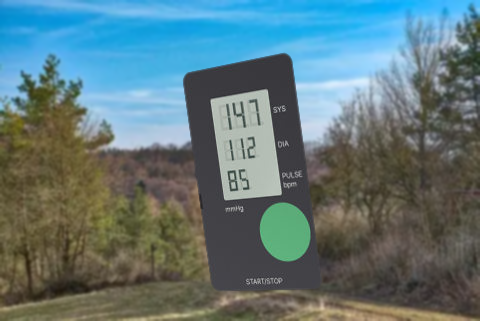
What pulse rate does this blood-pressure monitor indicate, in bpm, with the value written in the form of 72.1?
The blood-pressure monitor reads 85
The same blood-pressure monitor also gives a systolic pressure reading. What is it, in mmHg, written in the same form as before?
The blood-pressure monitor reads 147
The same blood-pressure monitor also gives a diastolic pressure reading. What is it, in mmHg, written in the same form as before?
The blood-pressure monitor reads 112
